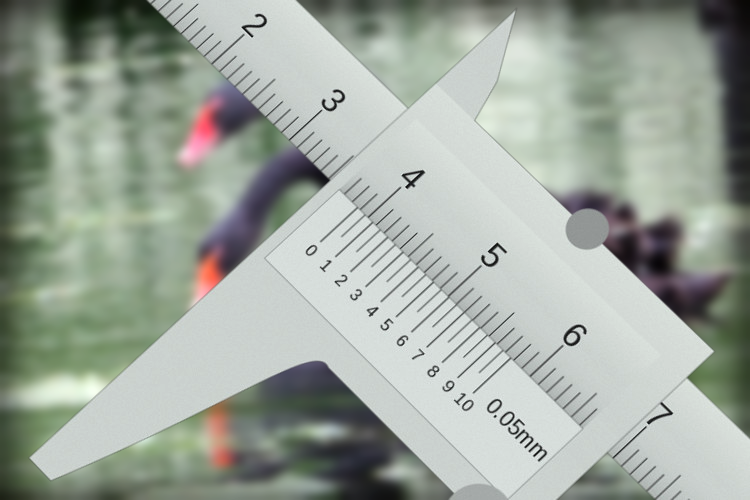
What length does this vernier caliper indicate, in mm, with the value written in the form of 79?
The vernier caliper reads 38.7
